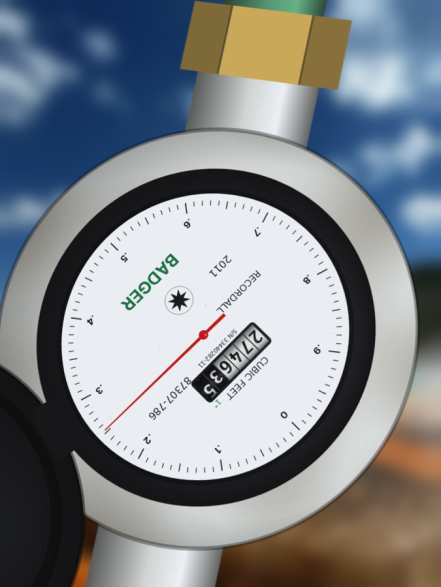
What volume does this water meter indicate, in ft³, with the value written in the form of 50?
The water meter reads 274635.25
